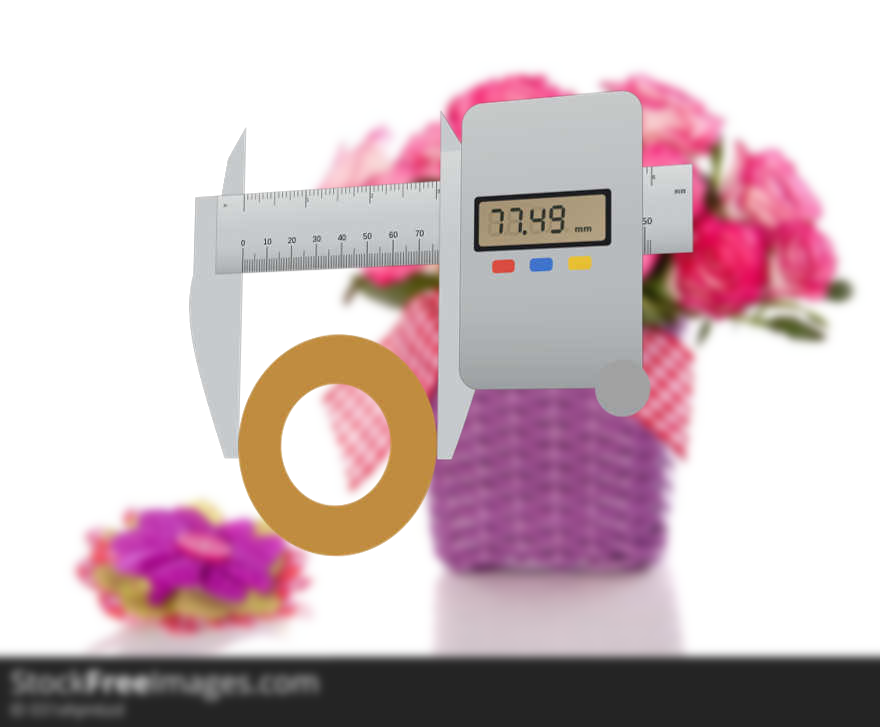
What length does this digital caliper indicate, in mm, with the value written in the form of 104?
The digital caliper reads 77.49
